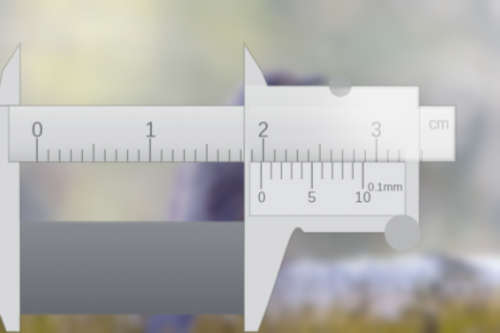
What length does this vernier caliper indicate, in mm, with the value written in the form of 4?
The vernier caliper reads 19.8
